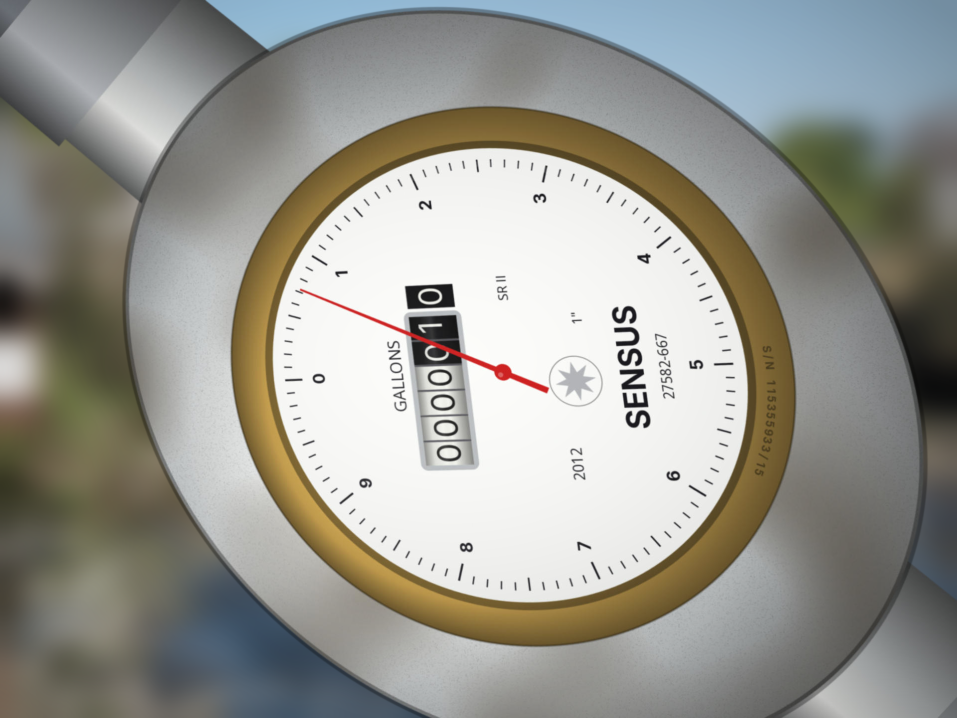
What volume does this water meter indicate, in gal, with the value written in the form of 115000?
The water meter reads 10.7
